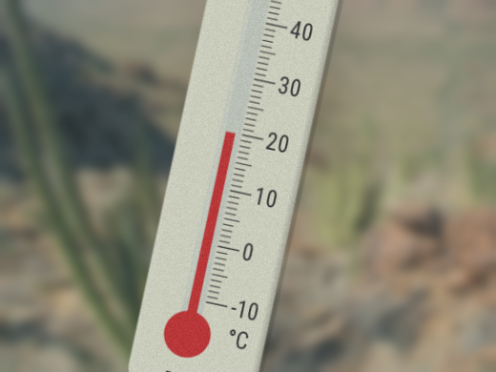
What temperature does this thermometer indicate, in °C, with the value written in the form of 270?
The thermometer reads 20
